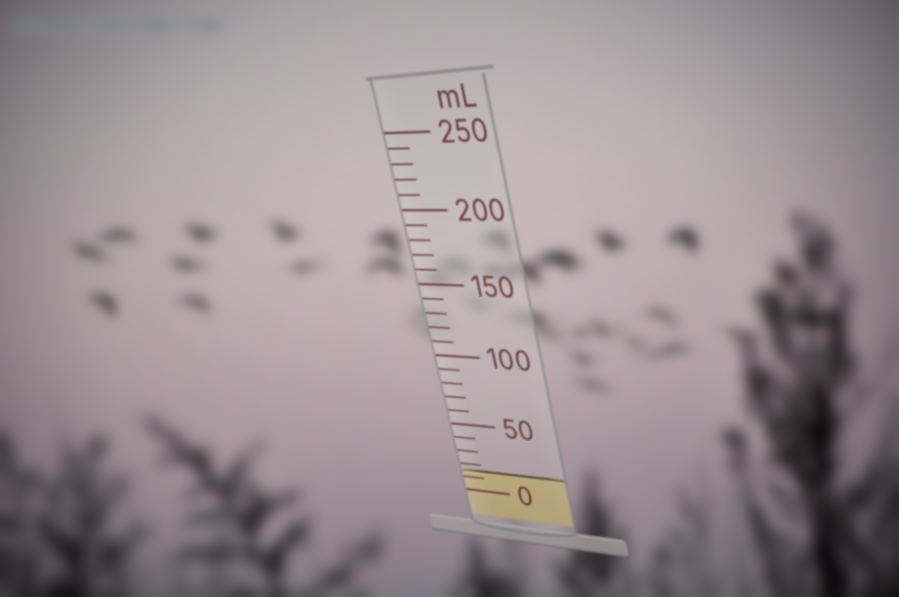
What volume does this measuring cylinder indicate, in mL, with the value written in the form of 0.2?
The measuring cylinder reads 15
